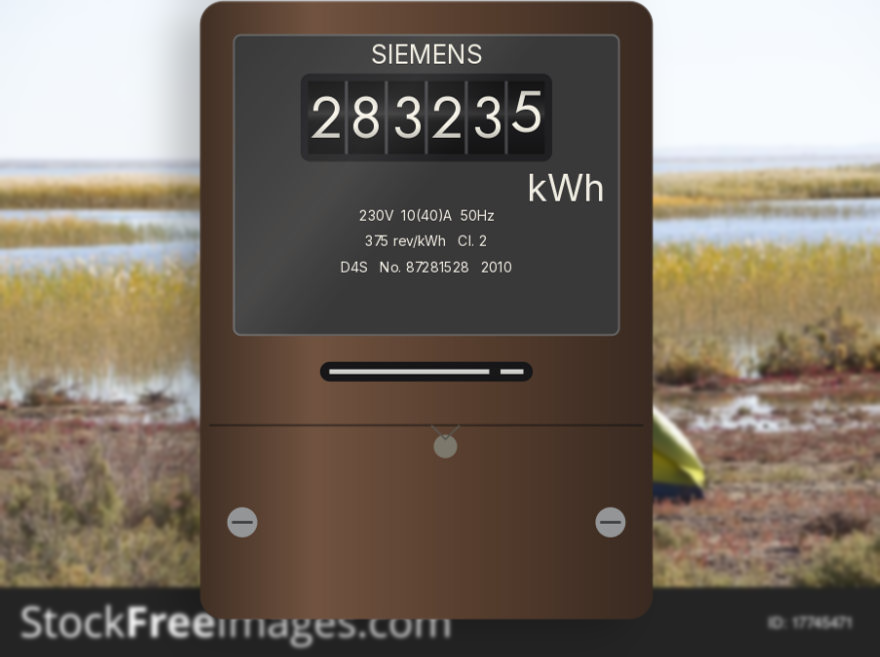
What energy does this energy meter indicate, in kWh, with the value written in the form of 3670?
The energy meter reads 283235
